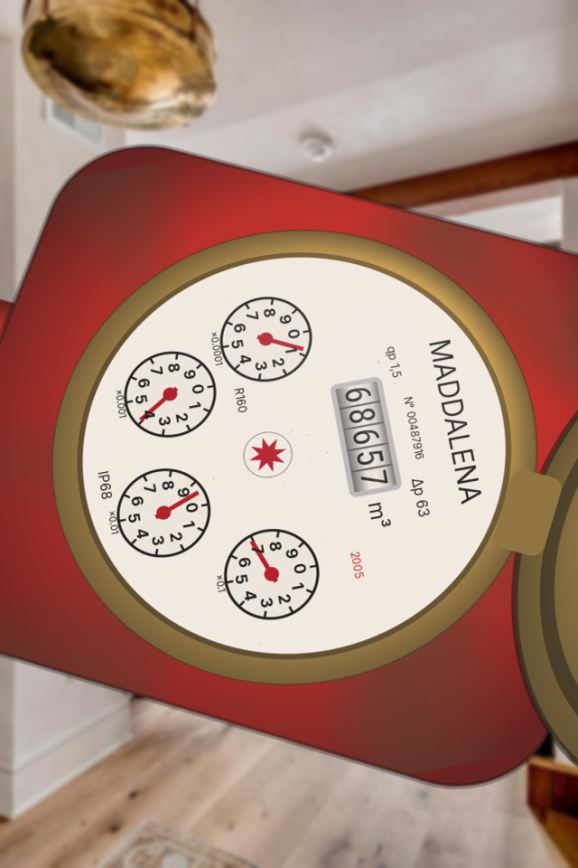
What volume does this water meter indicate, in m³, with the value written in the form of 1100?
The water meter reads 68657.6940
